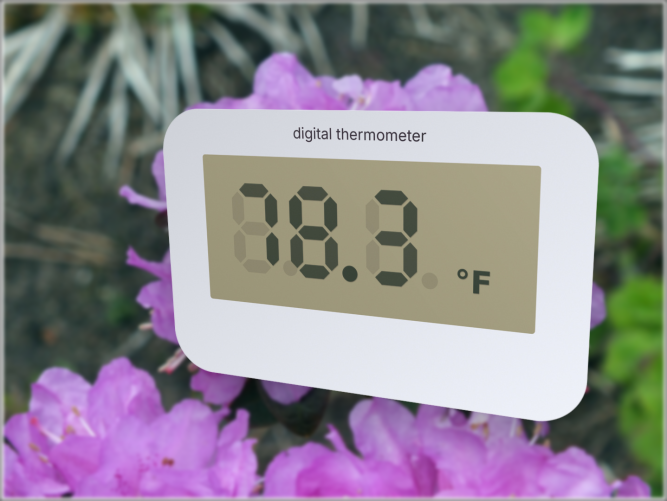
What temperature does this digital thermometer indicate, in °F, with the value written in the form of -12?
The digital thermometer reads 78.3
